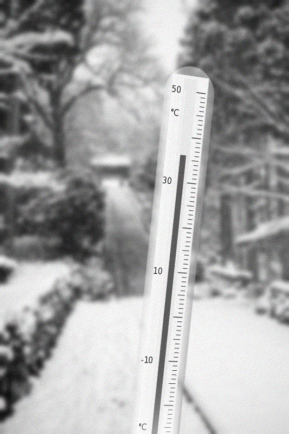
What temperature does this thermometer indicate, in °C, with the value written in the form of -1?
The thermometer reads 36
